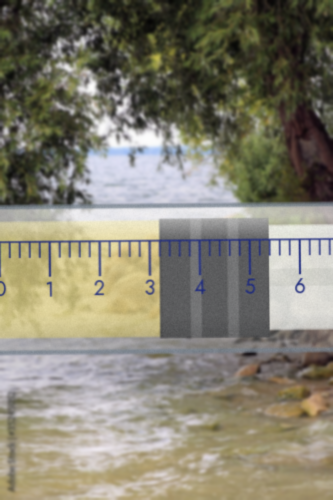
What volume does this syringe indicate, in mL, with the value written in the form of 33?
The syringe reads 3.2
